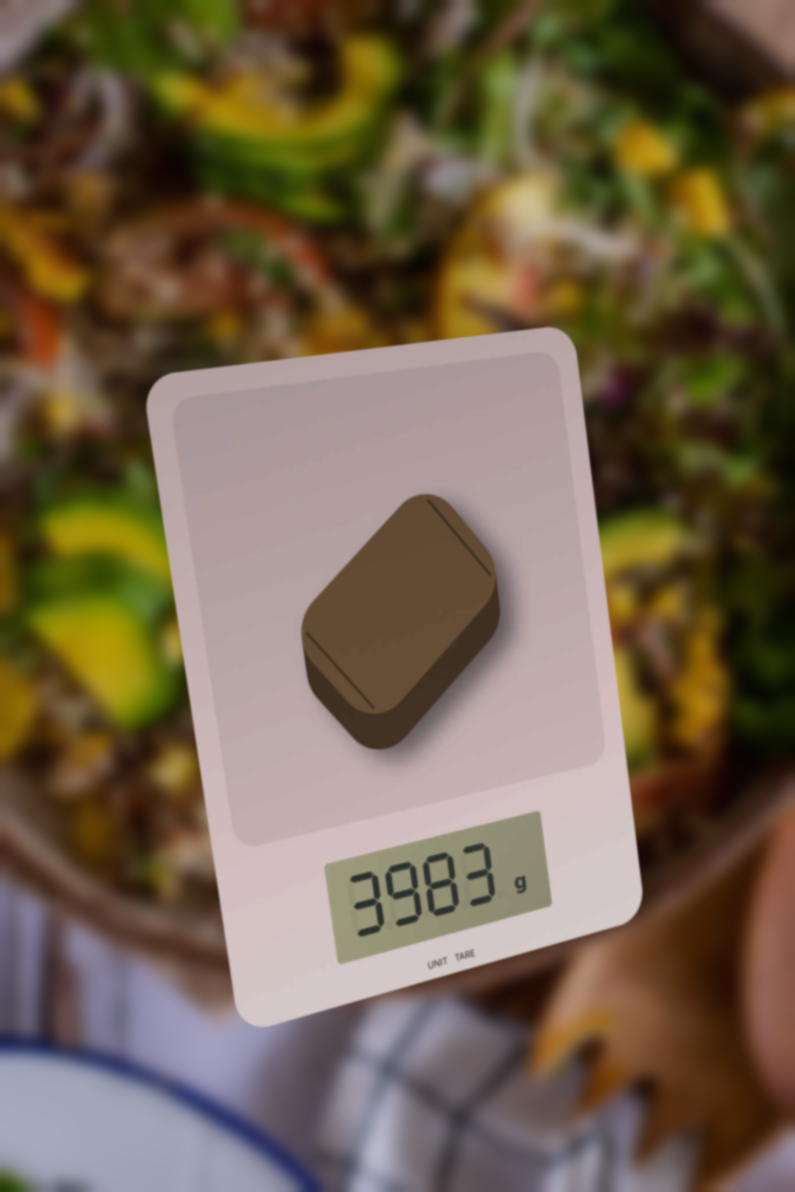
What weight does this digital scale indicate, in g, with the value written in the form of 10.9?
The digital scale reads 3983
